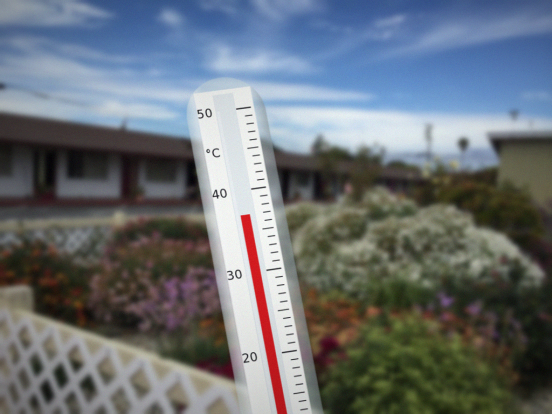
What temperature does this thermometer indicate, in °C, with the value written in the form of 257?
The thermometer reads 37
